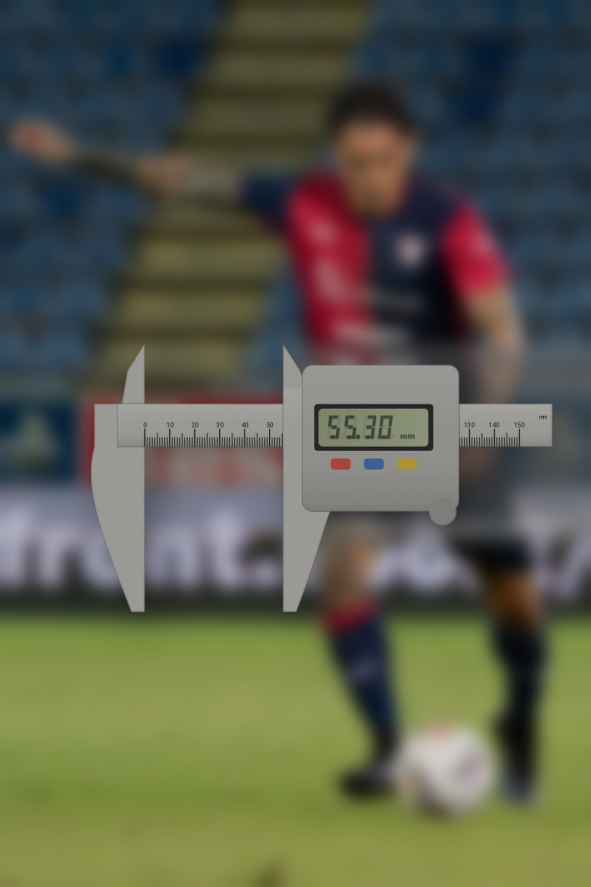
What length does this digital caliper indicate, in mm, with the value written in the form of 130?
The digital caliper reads 55.30
